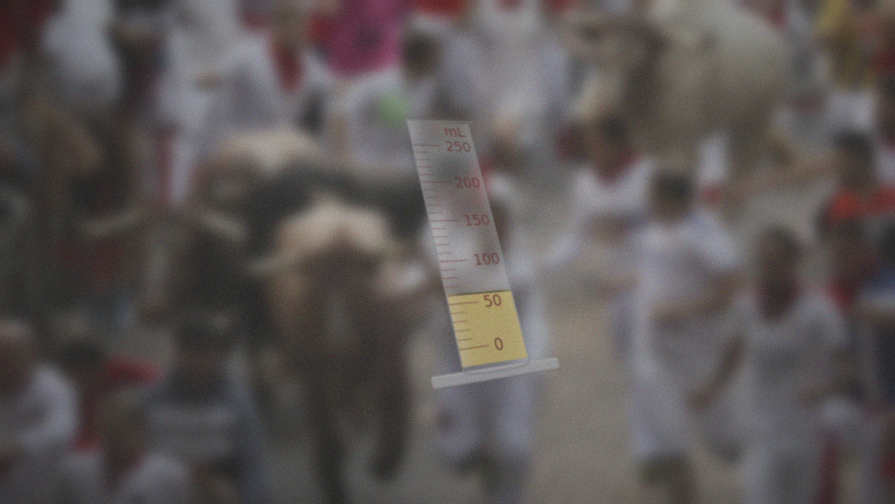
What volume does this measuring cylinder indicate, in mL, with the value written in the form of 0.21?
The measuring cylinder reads 60
